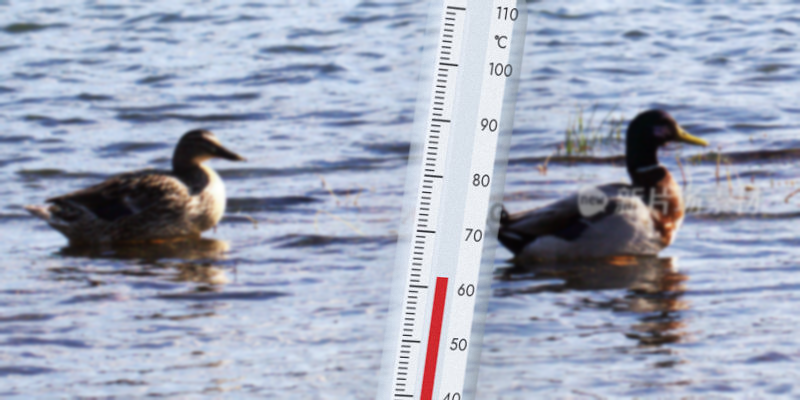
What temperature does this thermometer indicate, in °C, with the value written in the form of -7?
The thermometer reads 62
